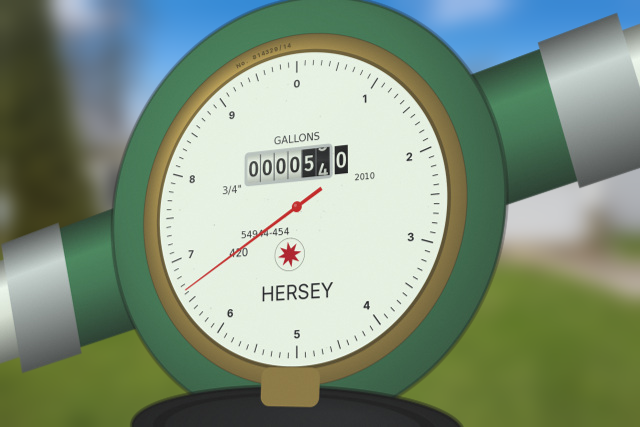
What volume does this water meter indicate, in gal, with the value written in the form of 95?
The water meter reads 536.6
